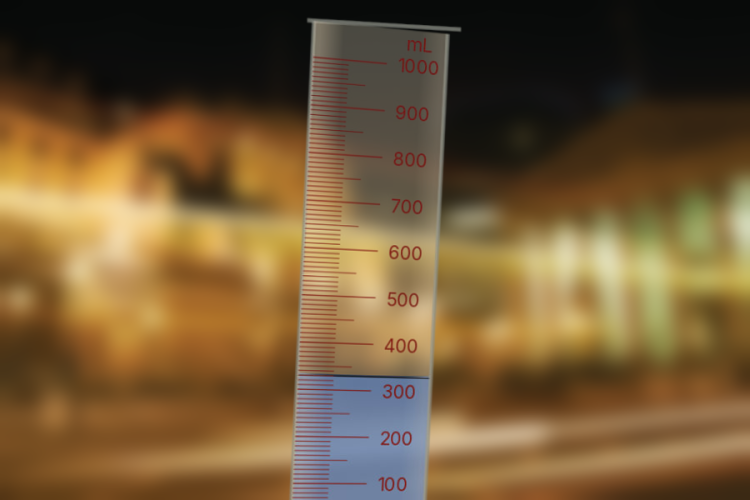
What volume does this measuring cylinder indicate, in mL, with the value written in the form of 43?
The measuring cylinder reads 330
